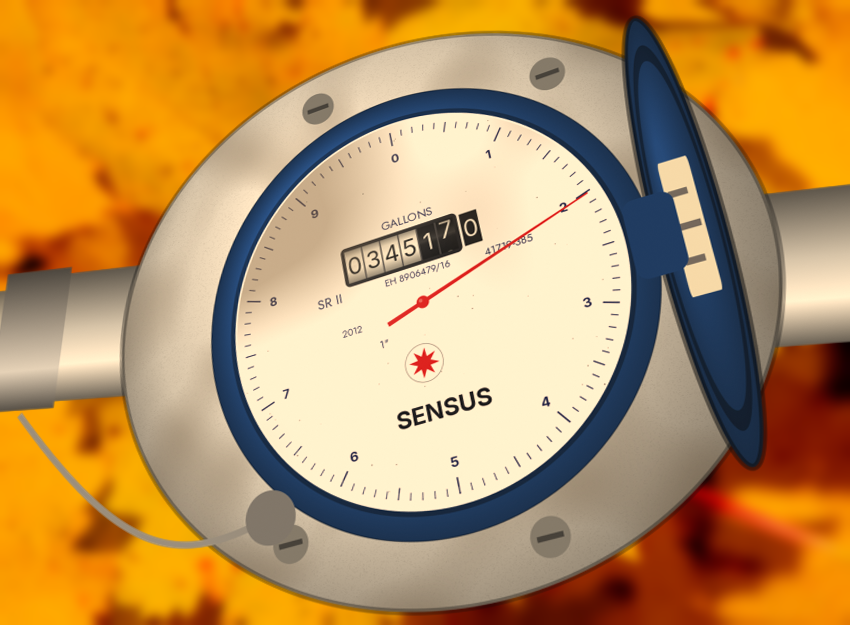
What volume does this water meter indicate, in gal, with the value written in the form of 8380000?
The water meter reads 345172.0
